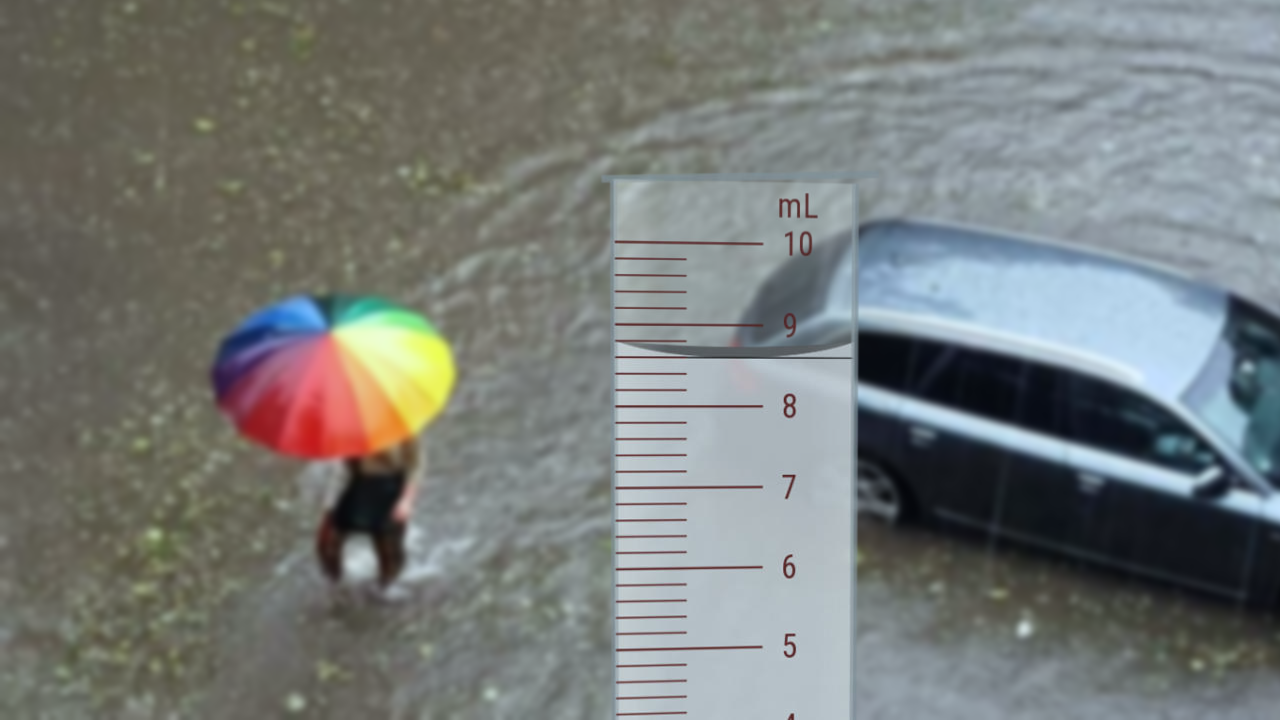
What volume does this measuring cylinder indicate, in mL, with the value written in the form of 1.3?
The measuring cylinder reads 8.6
